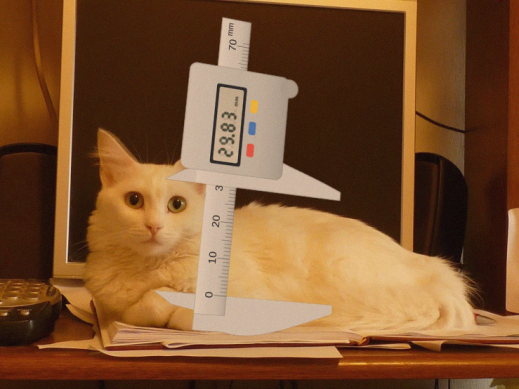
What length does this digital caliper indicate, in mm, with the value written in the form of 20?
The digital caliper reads 29.83
